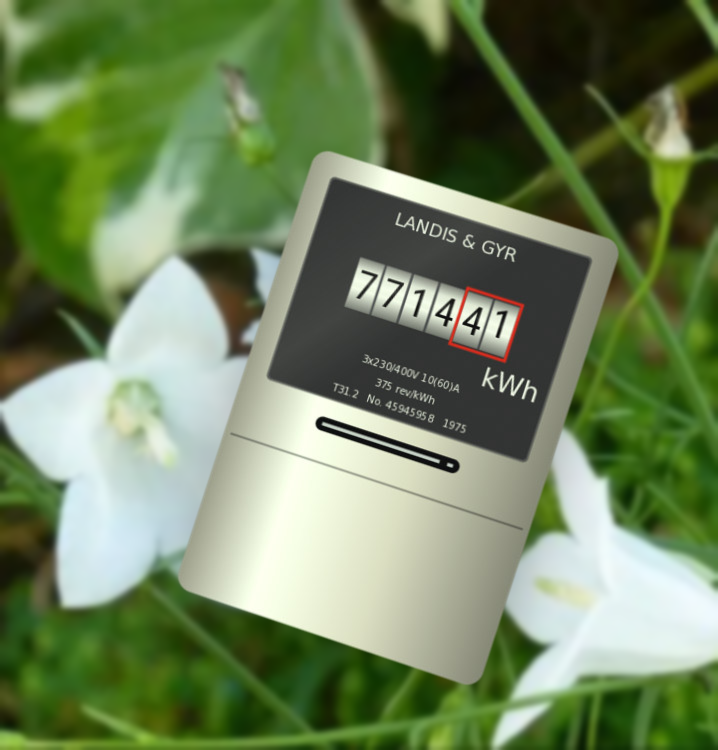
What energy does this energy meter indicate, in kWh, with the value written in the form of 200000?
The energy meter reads 7714.41
